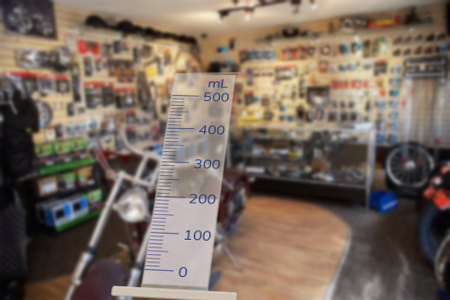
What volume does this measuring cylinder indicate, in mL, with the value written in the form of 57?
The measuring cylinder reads 200
